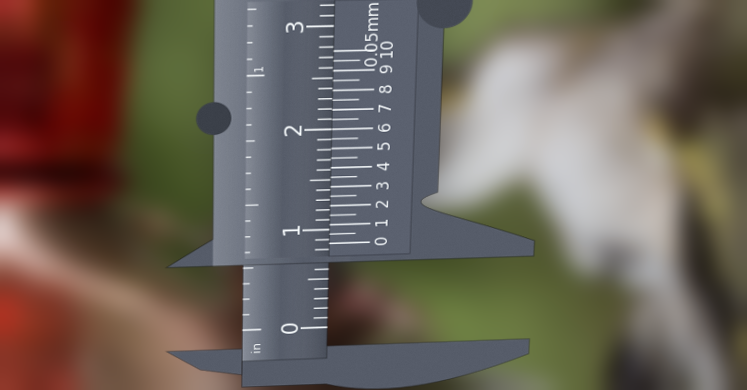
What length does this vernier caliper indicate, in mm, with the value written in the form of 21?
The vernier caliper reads 8.6
